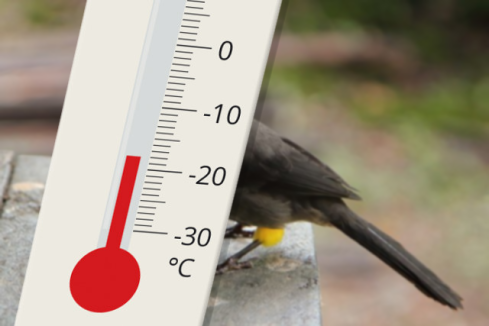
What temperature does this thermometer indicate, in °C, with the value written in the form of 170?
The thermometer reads -18
